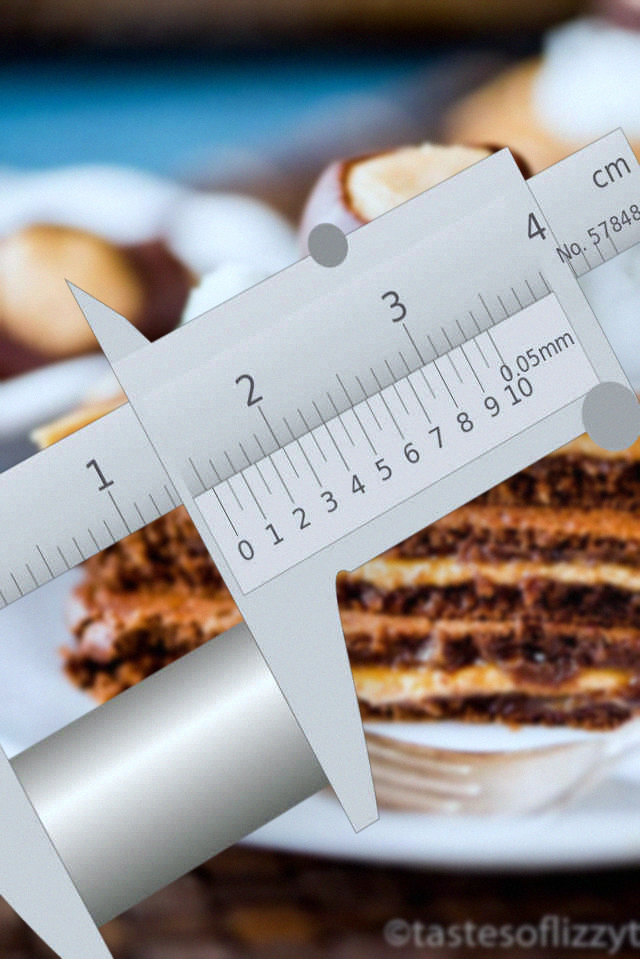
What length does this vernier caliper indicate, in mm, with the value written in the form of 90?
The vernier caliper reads 15.4
